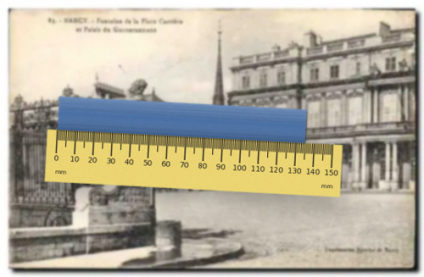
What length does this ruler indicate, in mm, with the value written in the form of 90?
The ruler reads 135
